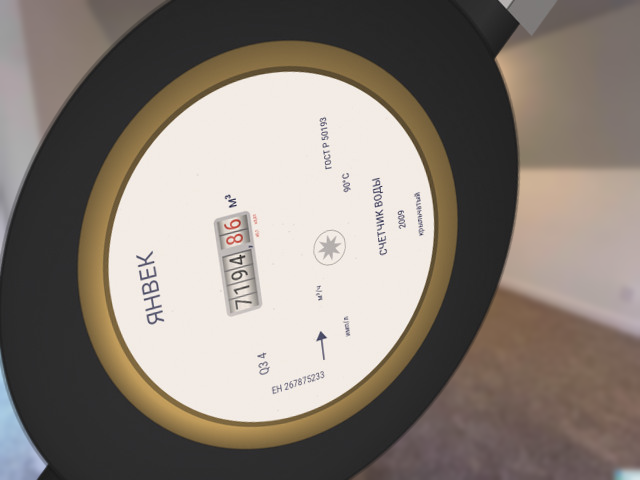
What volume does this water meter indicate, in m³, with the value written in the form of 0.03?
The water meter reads 7194.86
